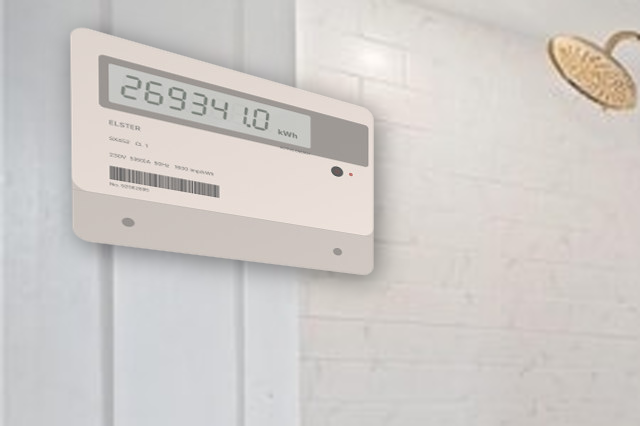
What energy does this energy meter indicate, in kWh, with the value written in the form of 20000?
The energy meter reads 269341.0
